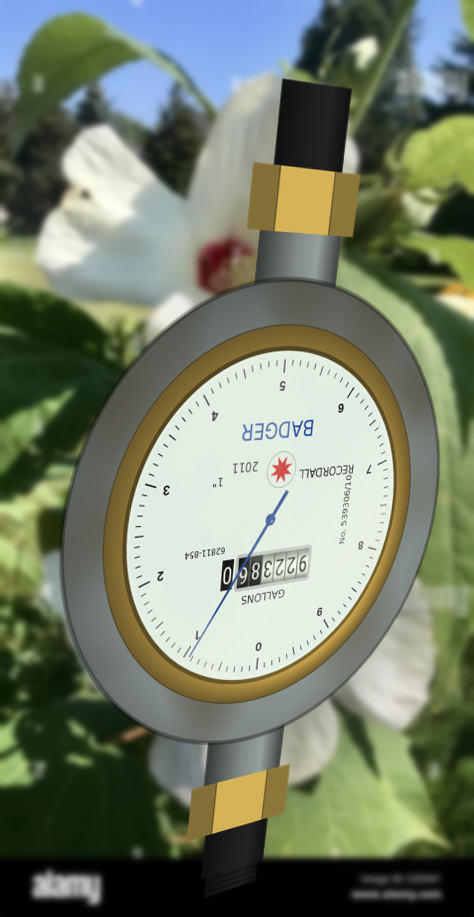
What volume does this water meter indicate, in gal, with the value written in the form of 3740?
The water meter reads 9223860.9
